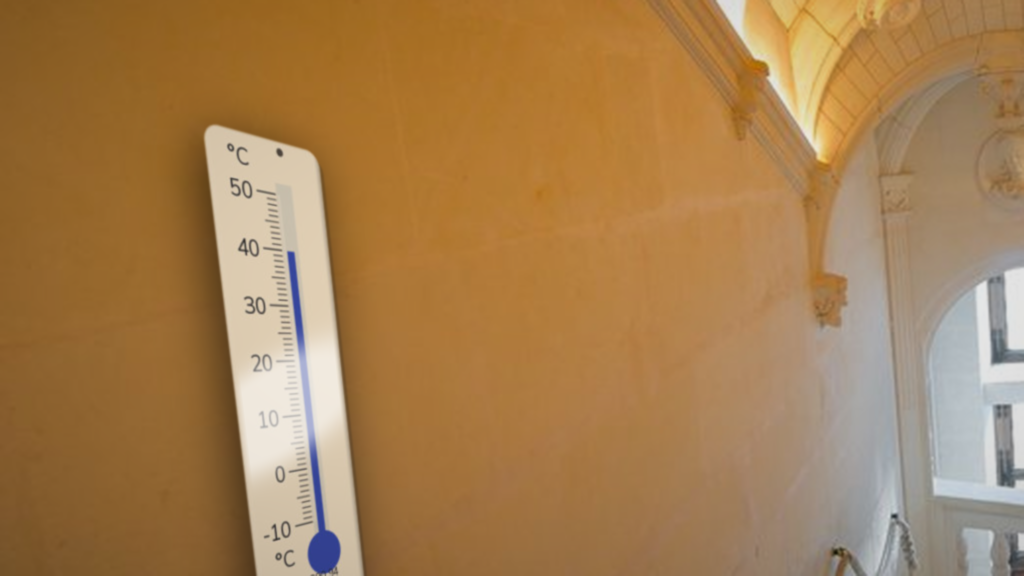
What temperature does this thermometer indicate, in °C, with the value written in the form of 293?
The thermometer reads 40
